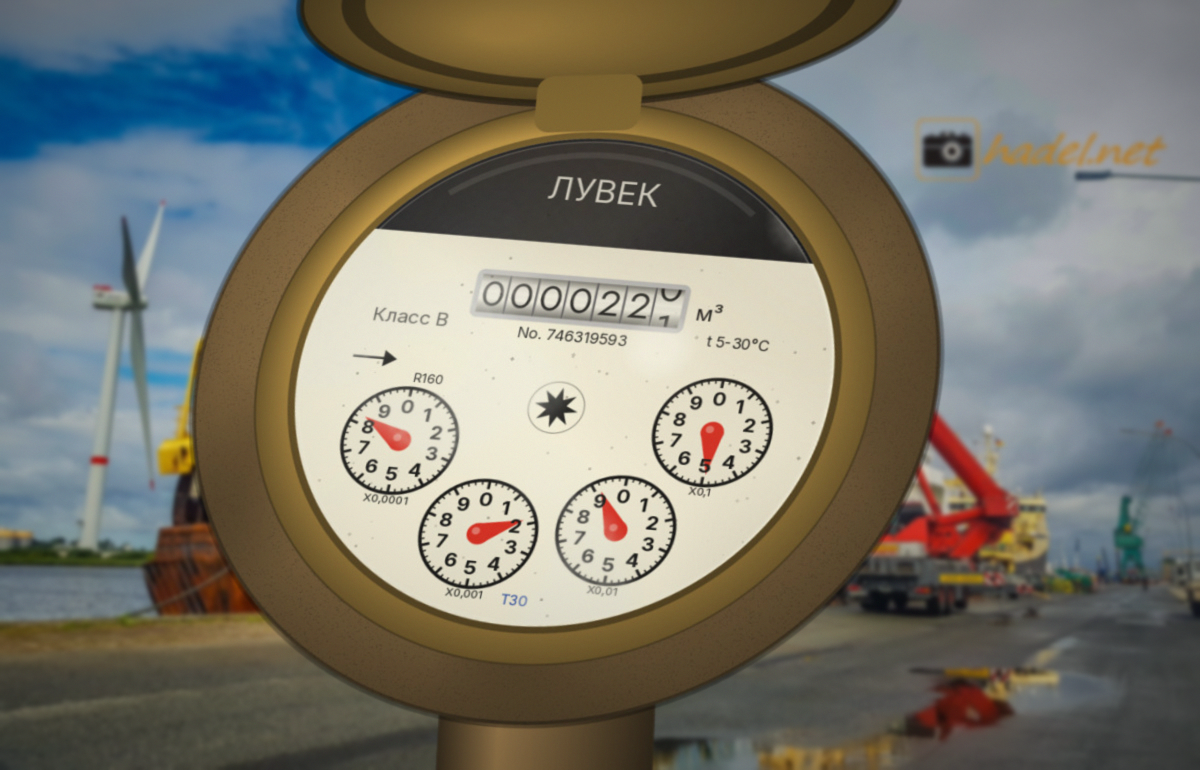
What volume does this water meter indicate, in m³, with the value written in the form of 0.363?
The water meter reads 220.4918
